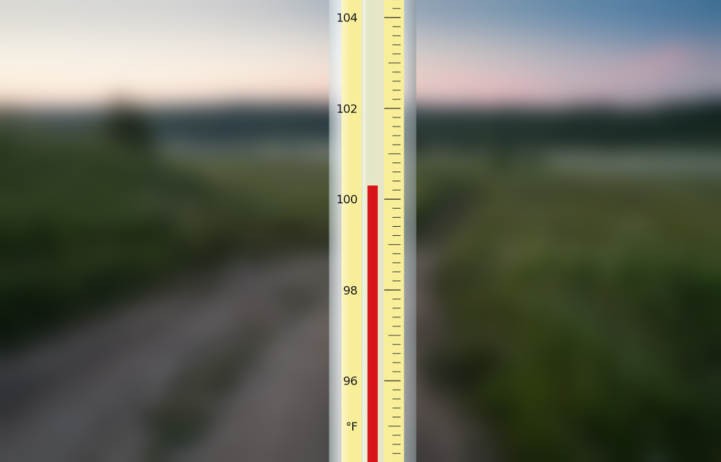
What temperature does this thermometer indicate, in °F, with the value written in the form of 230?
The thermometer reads 100.3
